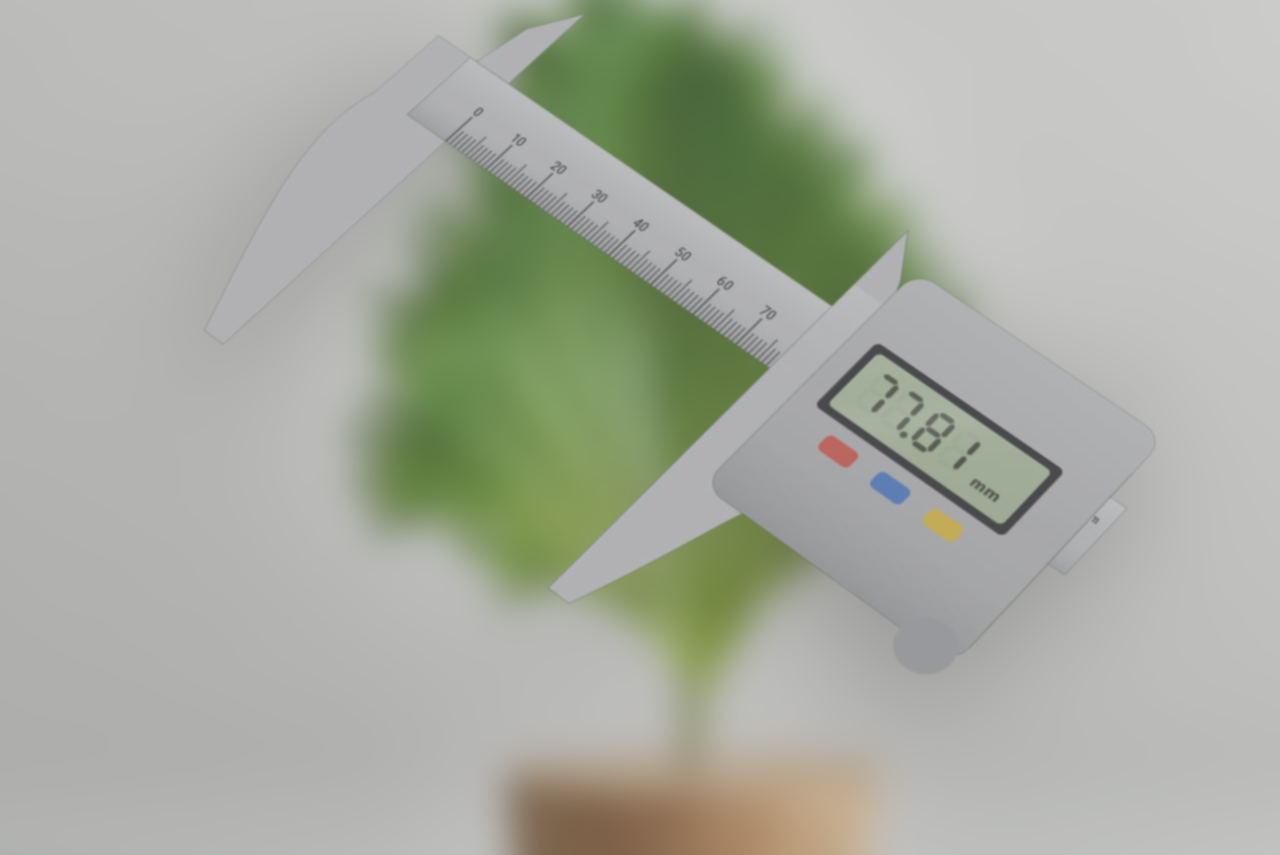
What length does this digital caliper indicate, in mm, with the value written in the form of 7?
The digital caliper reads 77.81
